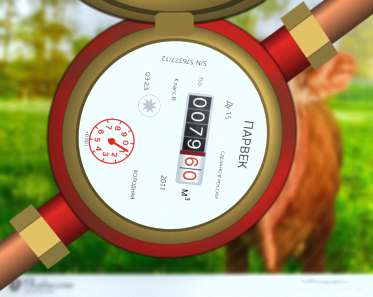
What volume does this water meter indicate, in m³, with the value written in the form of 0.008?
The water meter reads 79.600
